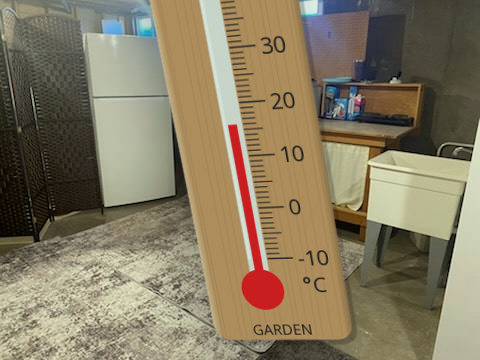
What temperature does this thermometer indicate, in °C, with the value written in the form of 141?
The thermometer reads 16
